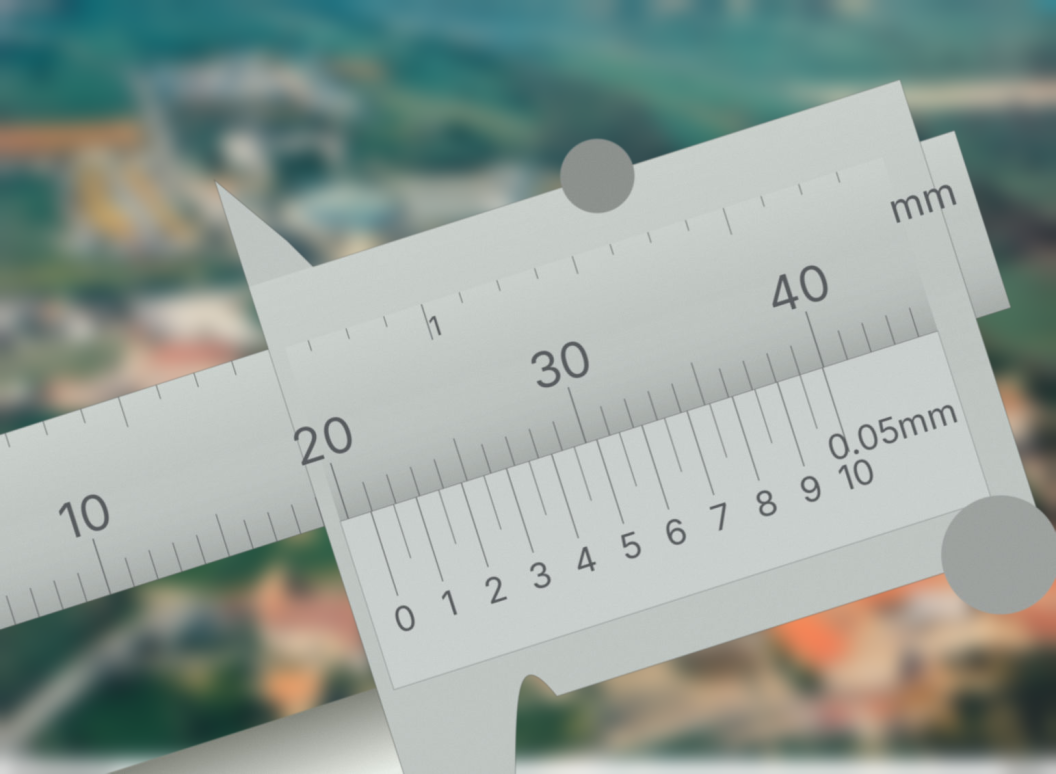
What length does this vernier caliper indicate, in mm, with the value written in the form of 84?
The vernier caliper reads 20.95
